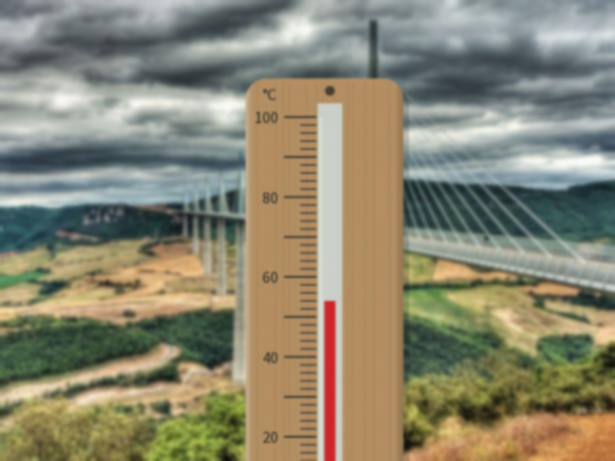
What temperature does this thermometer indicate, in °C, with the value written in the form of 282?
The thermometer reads 54
